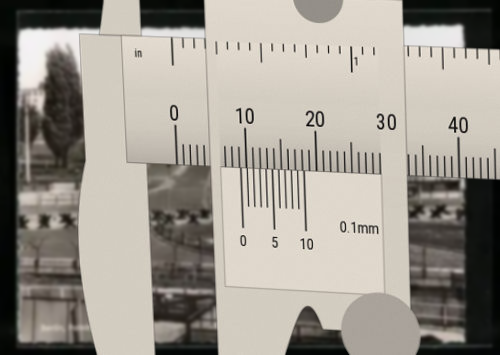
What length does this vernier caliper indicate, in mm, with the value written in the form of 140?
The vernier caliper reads 9.2
